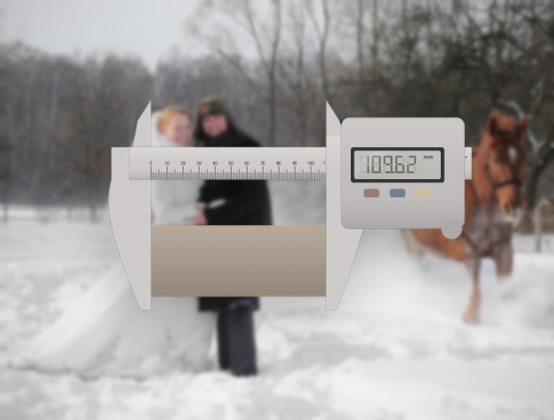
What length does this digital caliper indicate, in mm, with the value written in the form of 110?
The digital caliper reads 109.62
